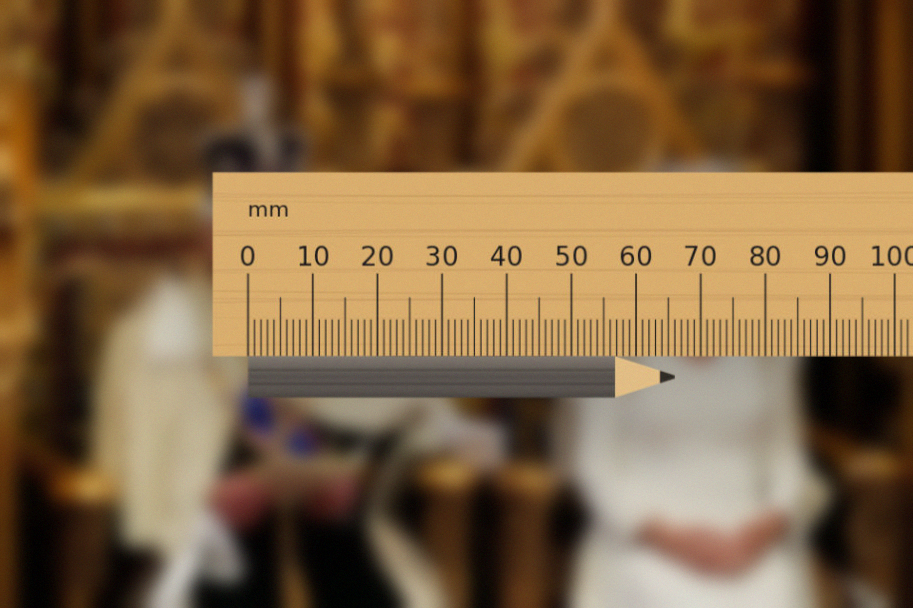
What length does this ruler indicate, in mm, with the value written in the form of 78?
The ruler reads 66
